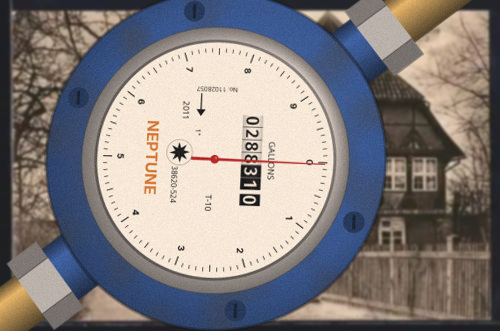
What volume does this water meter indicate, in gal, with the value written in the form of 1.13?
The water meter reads 288310.0
